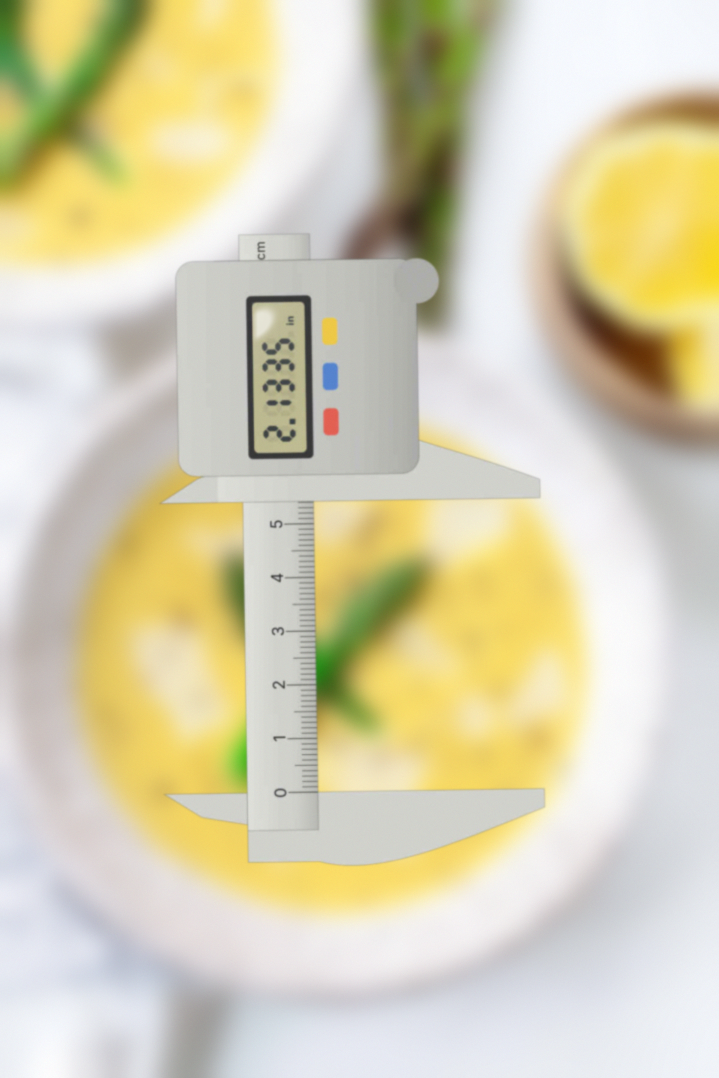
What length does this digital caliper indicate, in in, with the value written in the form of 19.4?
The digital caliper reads 2.1335
